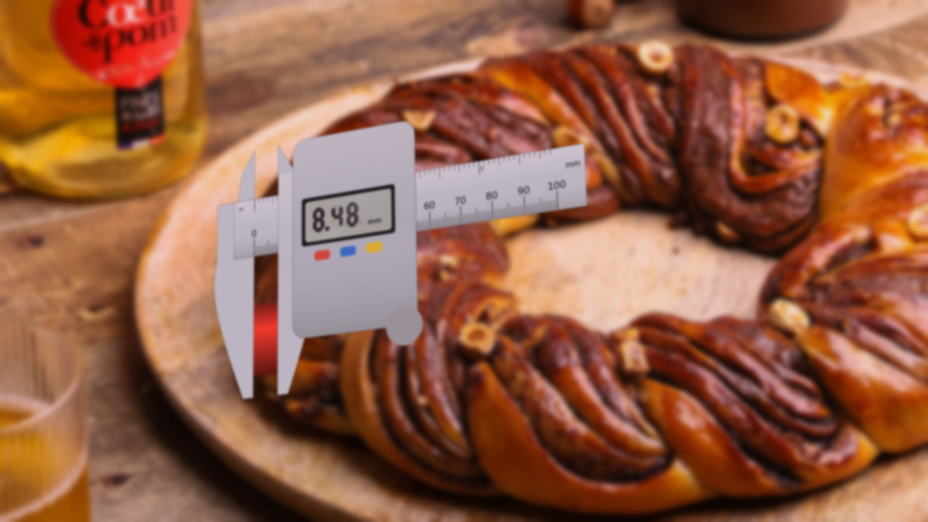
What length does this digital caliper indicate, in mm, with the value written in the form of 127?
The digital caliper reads 8.48
